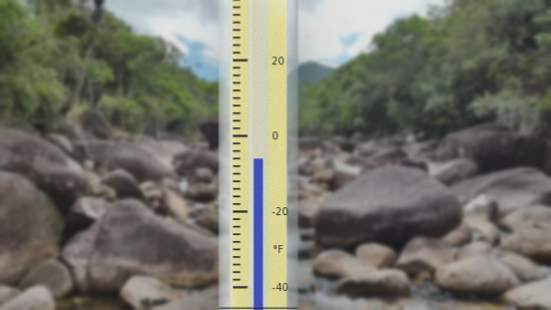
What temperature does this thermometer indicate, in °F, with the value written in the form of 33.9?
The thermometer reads -6
